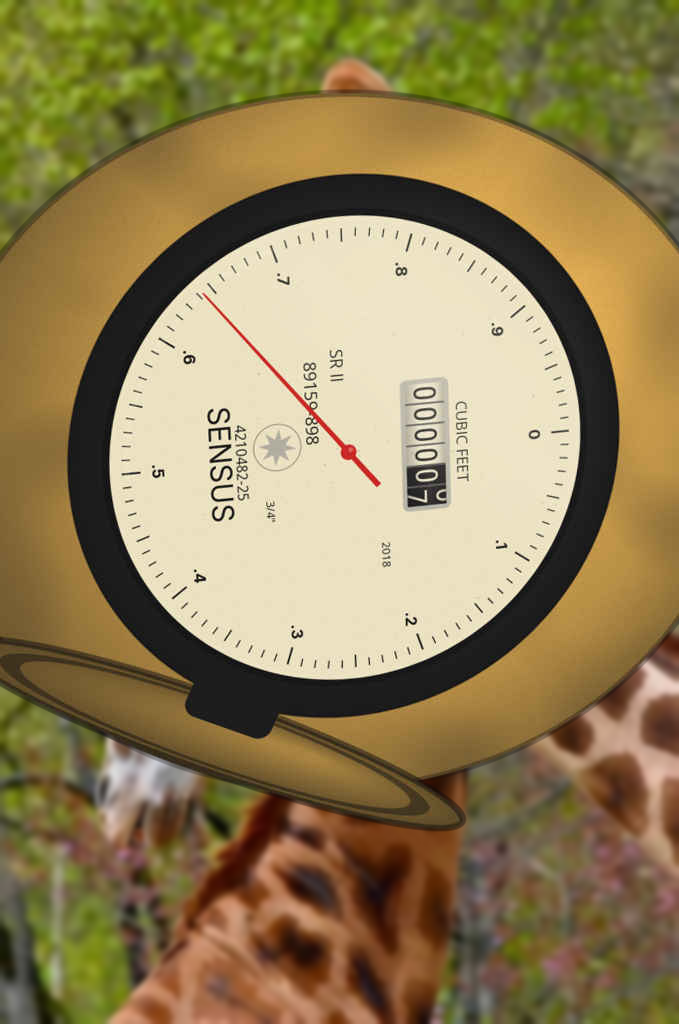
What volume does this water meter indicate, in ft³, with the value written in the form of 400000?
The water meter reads 6.64
